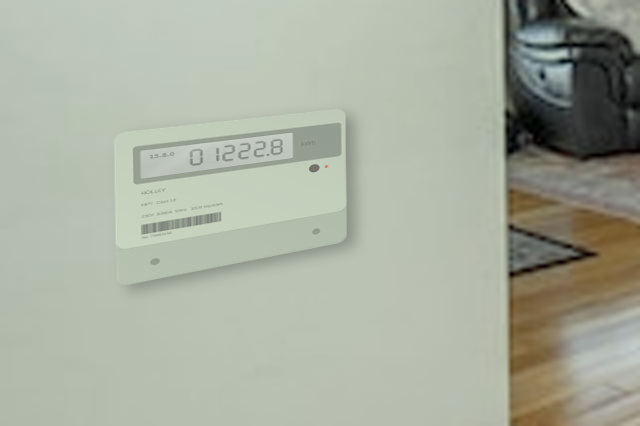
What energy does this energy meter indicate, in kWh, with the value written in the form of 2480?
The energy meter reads 1222.8
